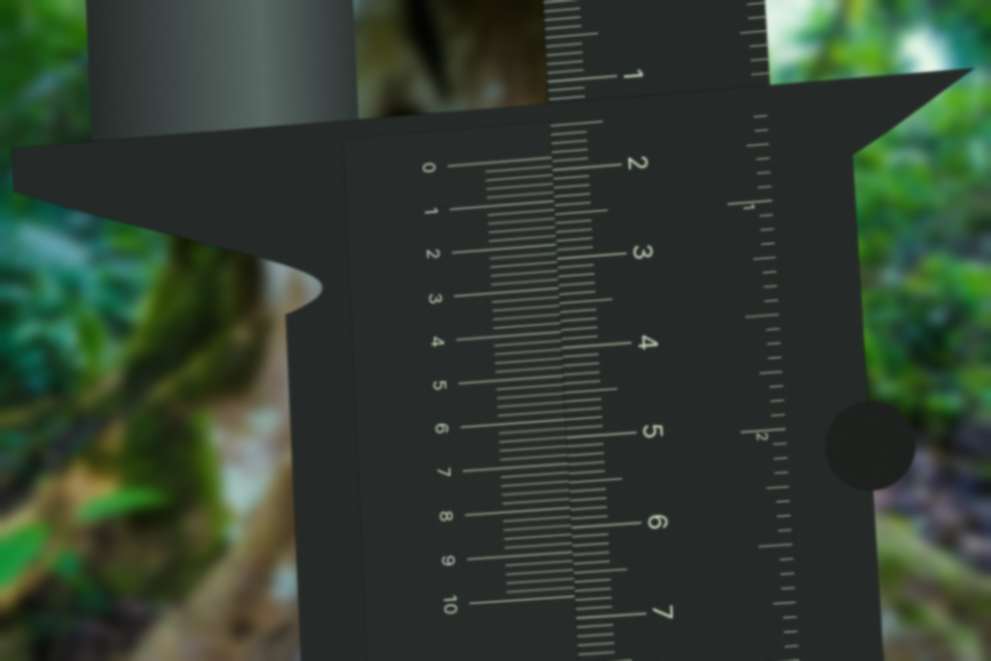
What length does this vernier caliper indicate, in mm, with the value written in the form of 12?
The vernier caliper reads 18.6
